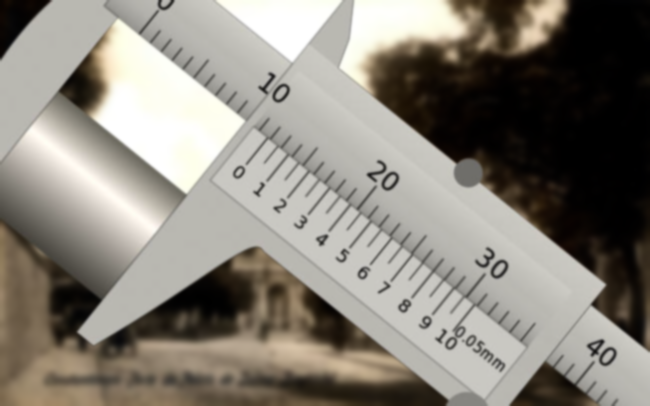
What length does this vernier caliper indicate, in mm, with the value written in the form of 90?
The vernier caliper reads 11.8
